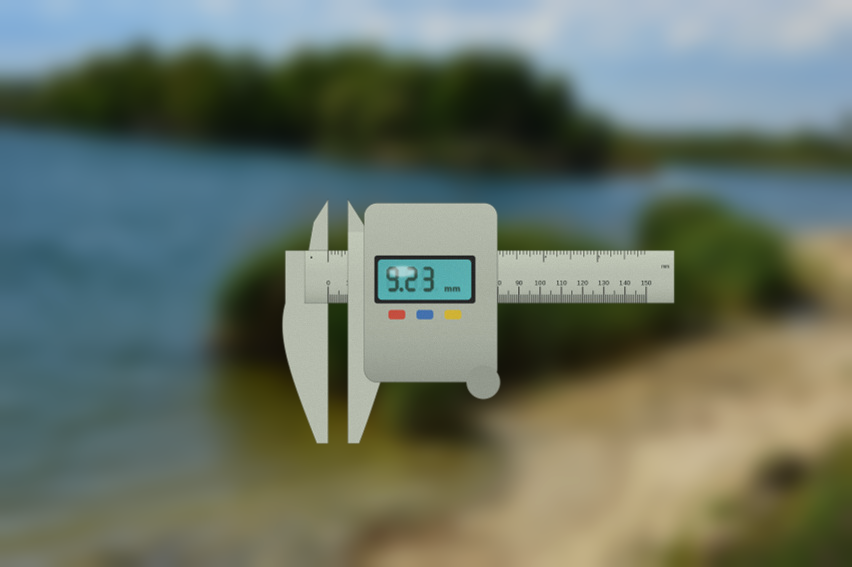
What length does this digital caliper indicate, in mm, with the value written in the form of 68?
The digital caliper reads 9.23
